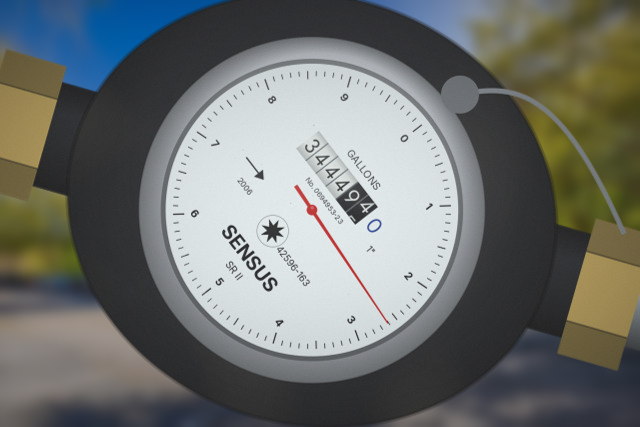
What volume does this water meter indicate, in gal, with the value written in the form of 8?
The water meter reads 3444942.6
